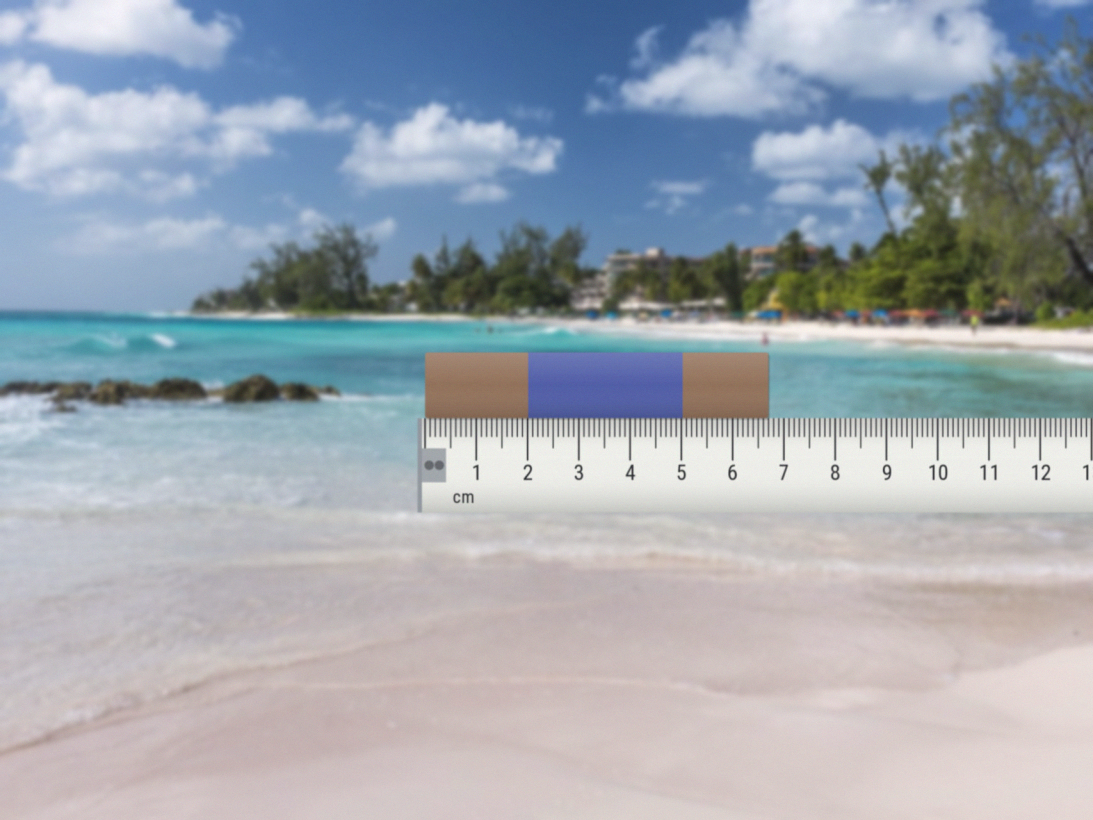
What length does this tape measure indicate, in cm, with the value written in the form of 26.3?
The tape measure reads 6.7
